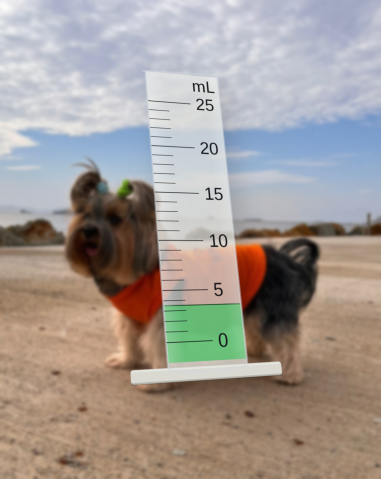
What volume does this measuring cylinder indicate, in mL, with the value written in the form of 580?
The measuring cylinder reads 3.5
